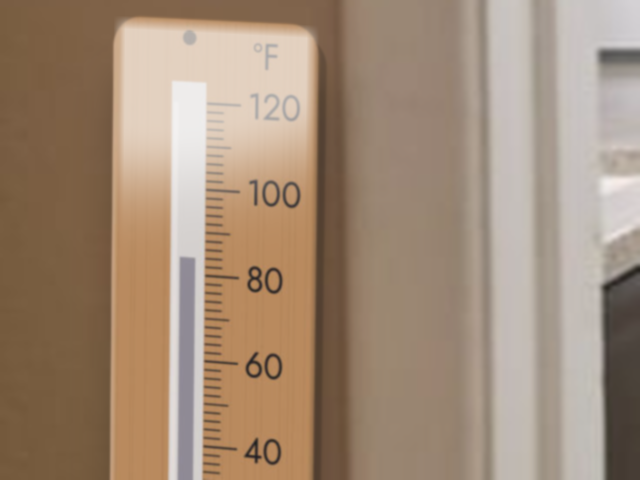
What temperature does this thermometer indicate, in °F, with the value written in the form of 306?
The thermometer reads 84
